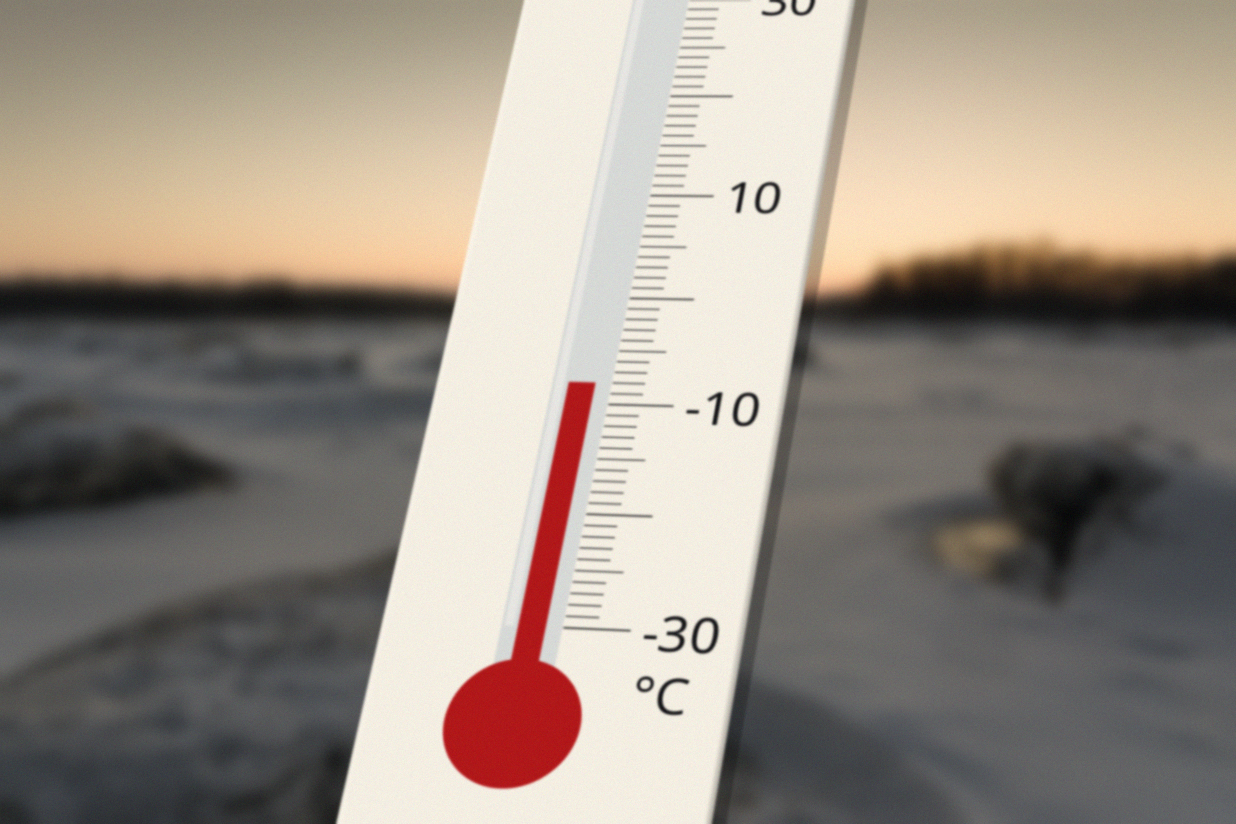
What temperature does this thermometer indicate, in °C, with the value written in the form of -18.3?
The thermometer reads -8
